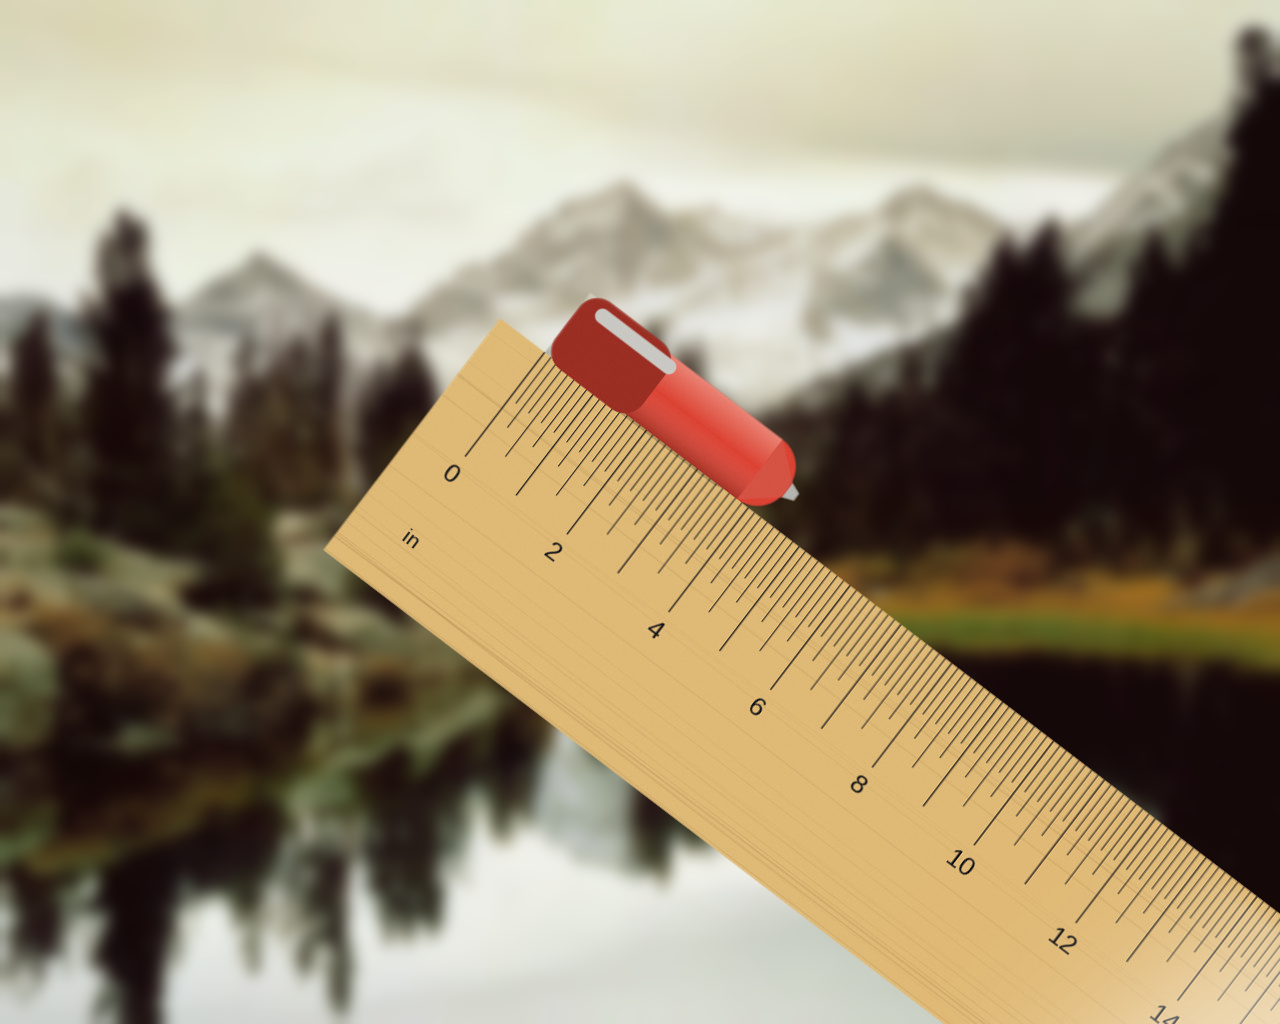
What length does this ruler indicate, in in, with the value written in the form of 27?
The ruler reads 4.5
